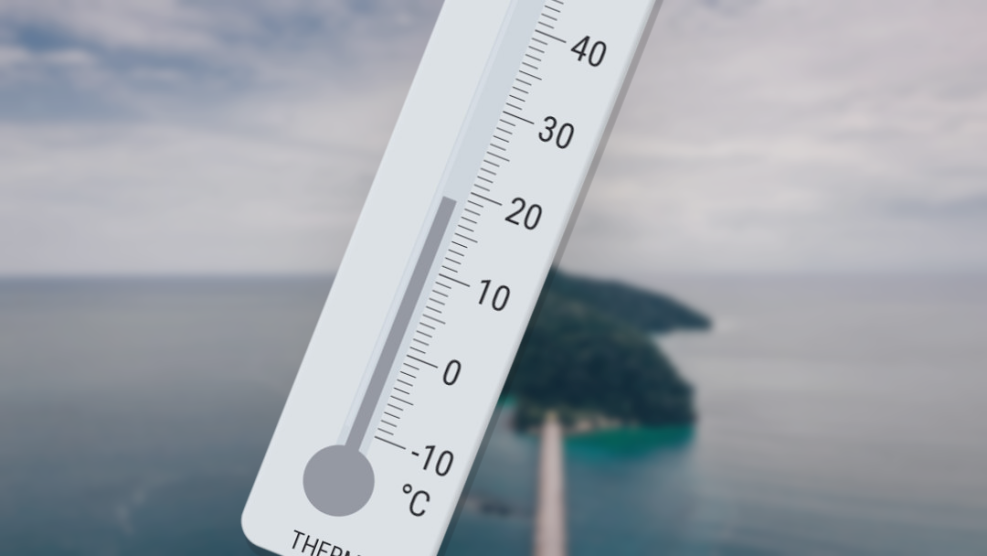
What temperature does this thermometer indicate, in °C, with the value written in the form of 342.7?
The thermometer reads 18.5
